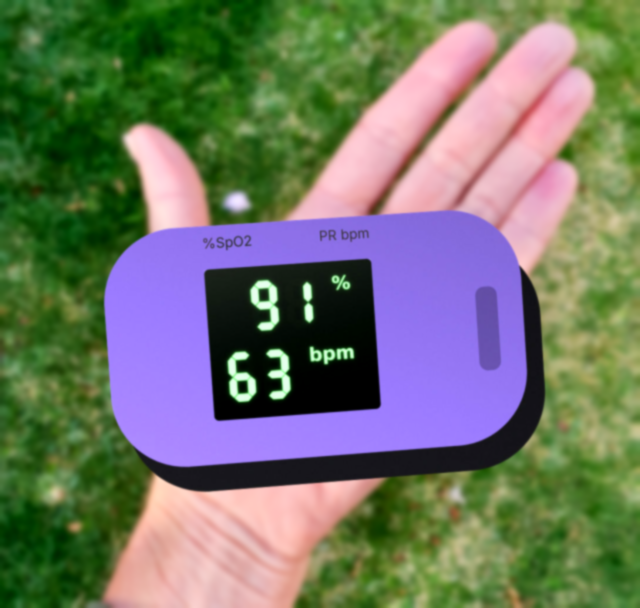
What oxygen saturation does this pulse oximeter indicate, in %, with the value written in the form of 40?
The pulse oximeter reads 91
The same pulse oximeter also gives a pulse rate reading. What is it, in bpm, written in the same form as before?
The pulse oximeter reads 63
